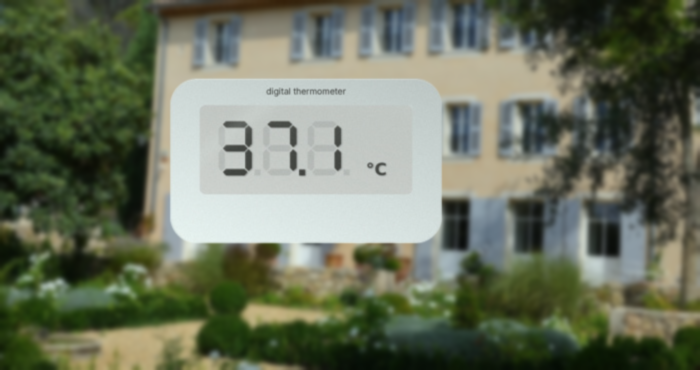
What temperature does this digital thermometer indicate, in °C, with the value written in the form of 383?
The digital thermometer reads 37.1
